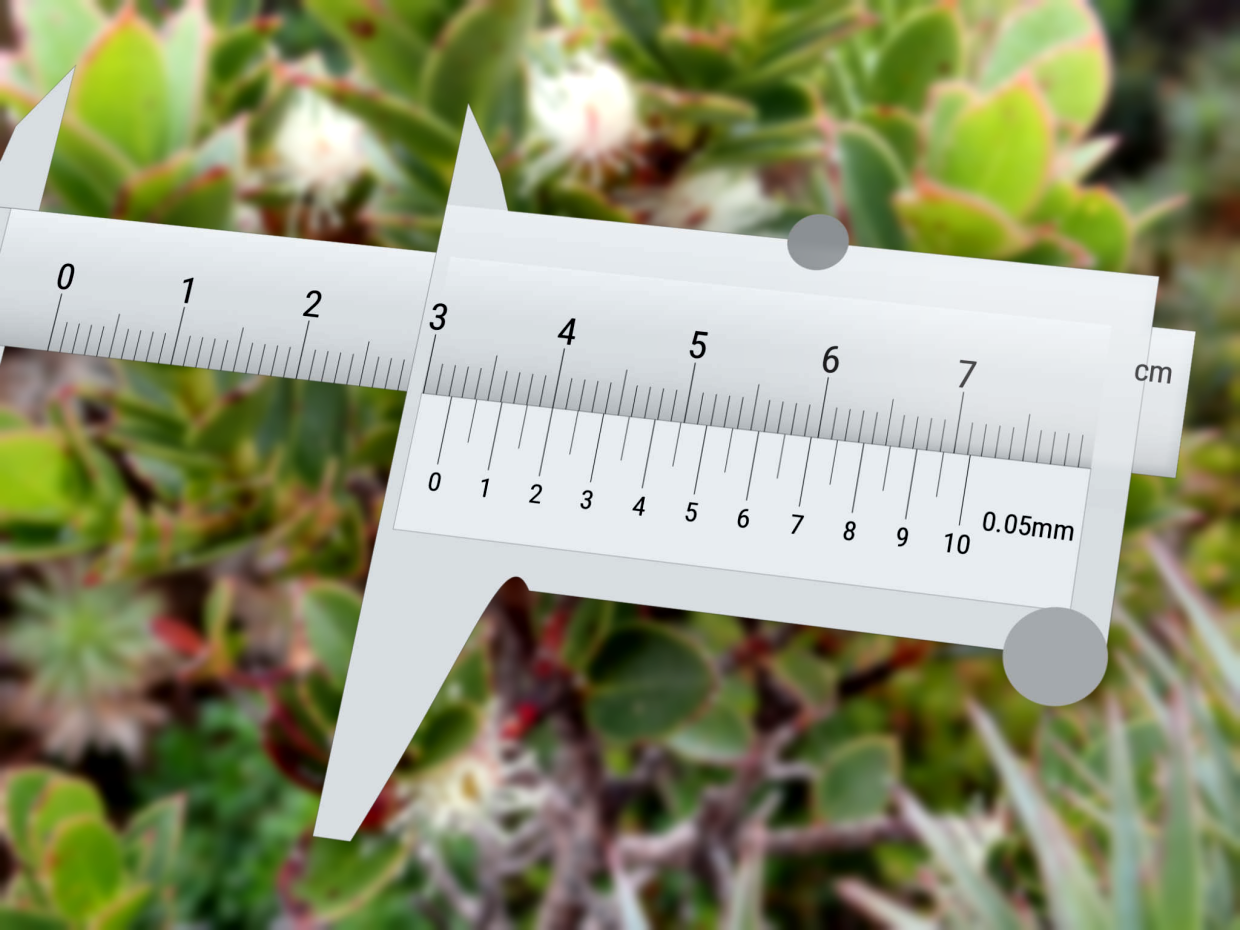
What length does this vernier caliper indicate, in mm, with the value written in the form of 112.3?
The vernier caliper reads 32.2
